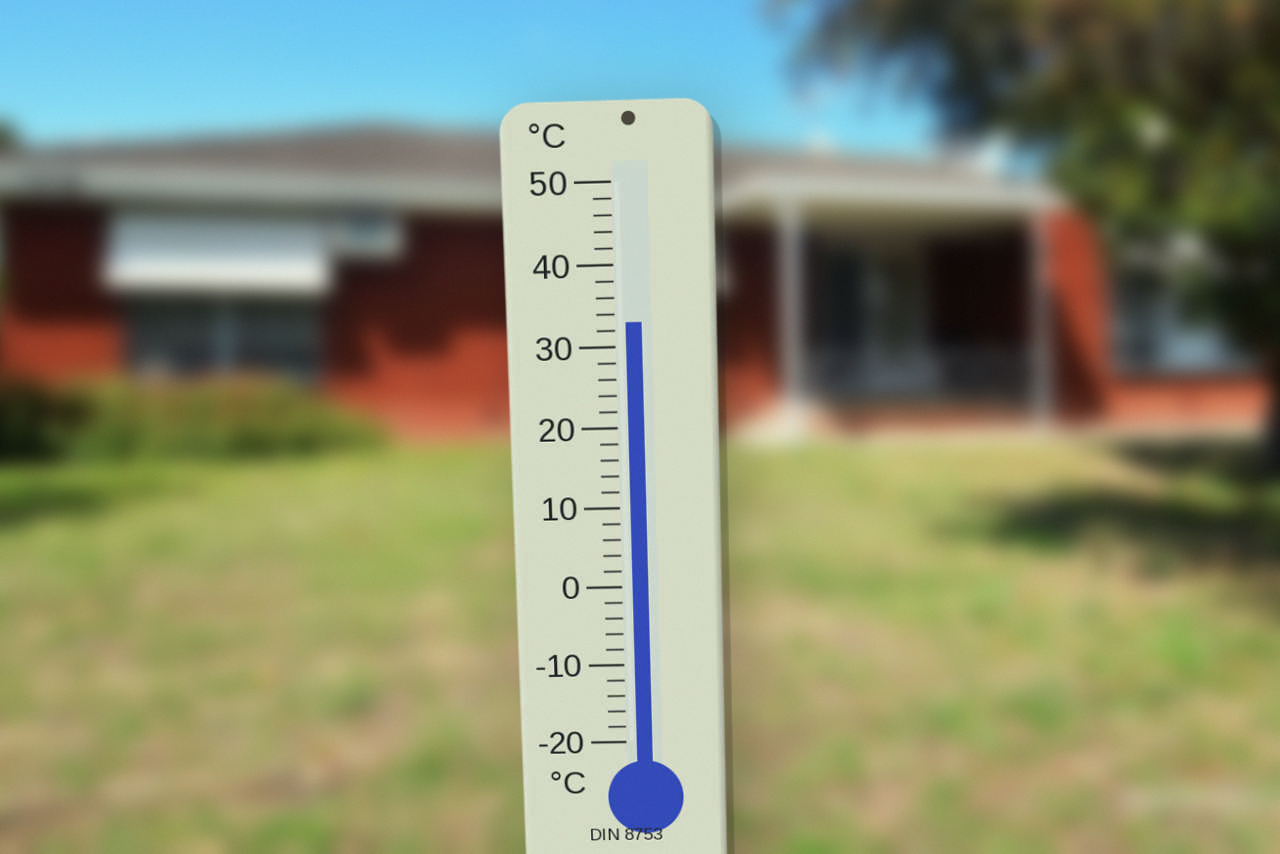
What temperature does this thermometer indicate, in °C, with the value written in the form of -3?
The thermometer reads 33
